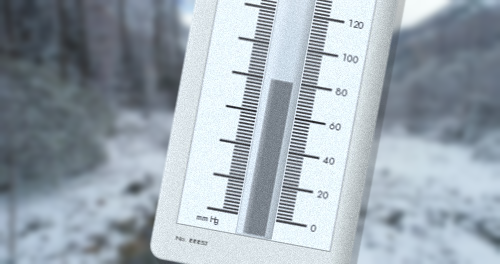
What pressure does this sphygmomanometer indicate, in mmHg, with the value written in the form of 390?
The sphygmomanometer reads 80
